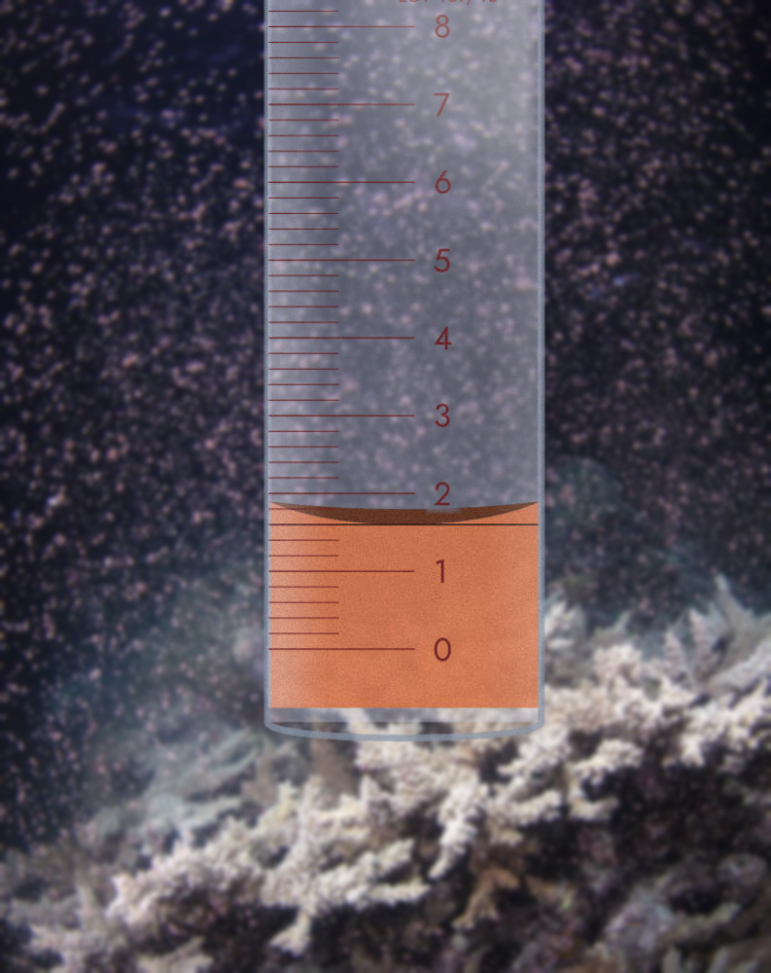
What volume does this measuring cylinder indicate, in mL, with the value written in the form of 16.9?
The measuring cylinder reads 1.6
